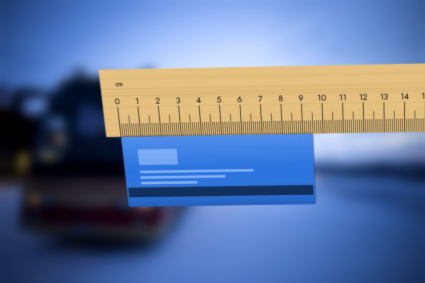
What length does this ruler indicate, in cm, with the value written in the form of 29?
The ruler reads 9.5
